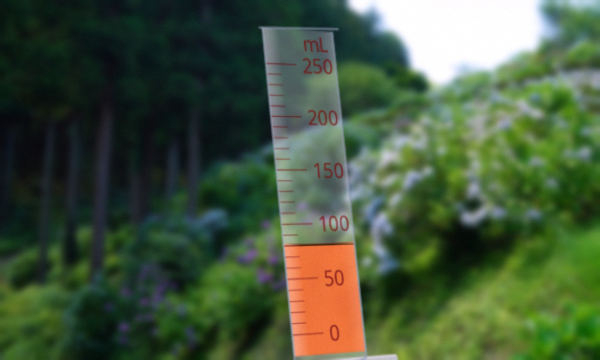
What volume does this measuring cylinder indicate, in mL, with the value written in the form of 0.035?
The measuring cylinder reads 80
